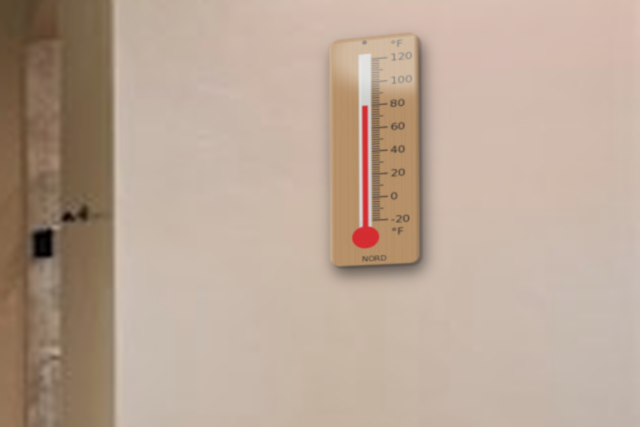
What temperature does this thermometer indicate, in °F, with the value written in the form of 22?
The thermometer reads 80
